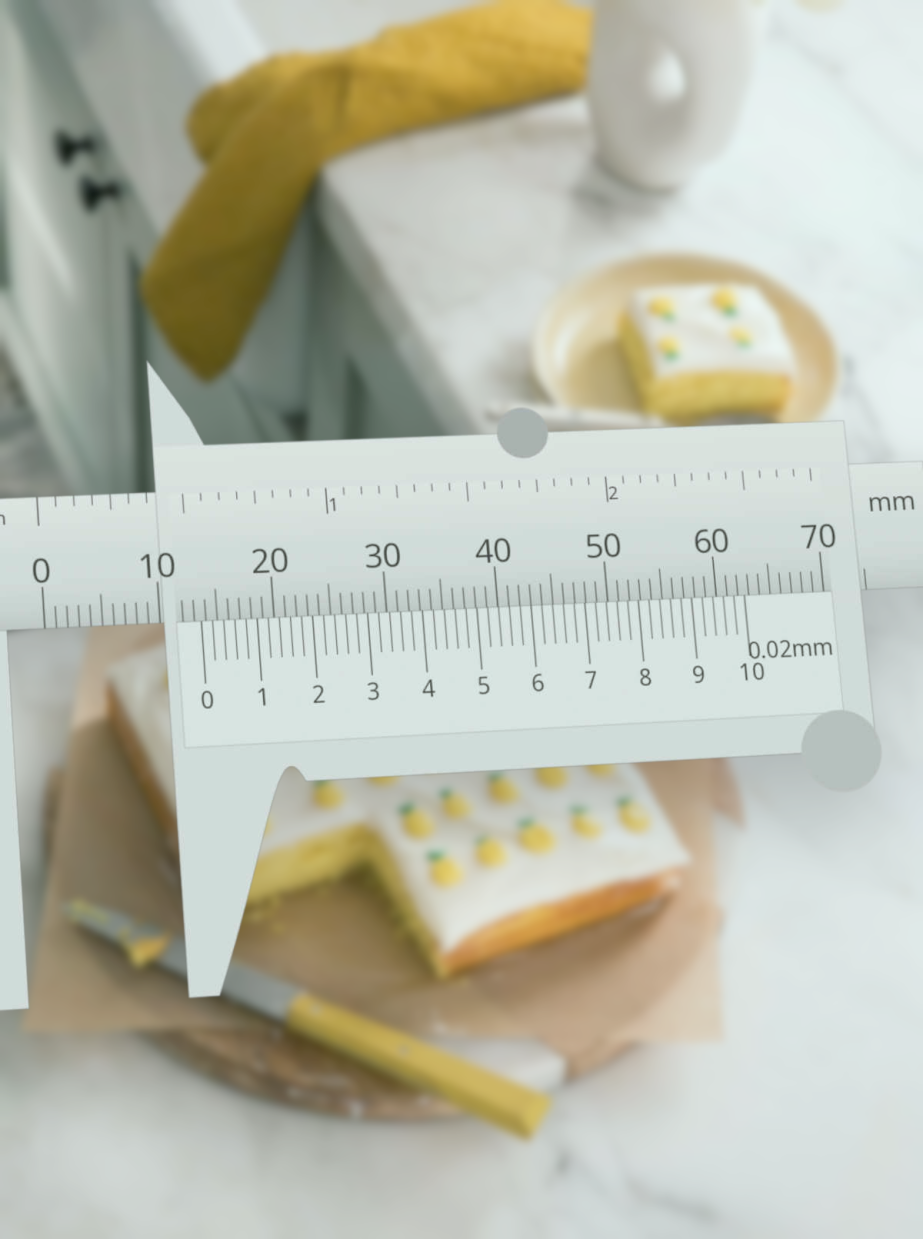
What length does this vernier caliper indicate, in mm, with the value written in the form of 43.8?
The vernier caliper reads 13.6
